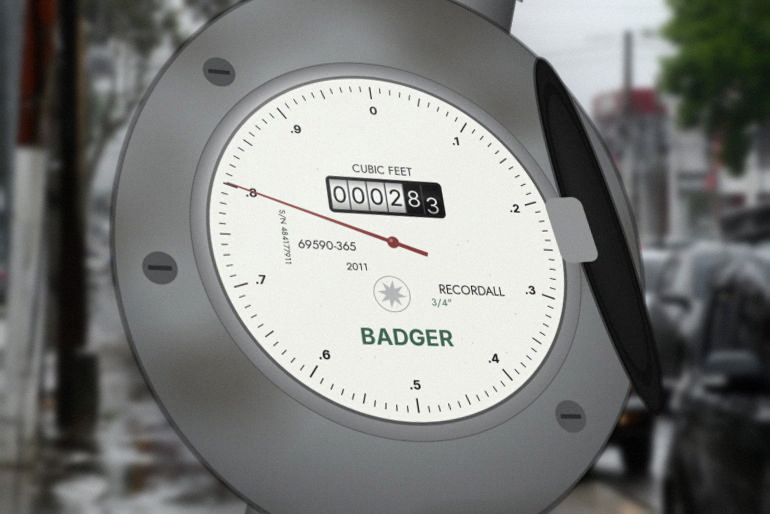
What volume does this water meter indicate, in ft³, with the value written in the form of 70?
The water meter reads 282.80
